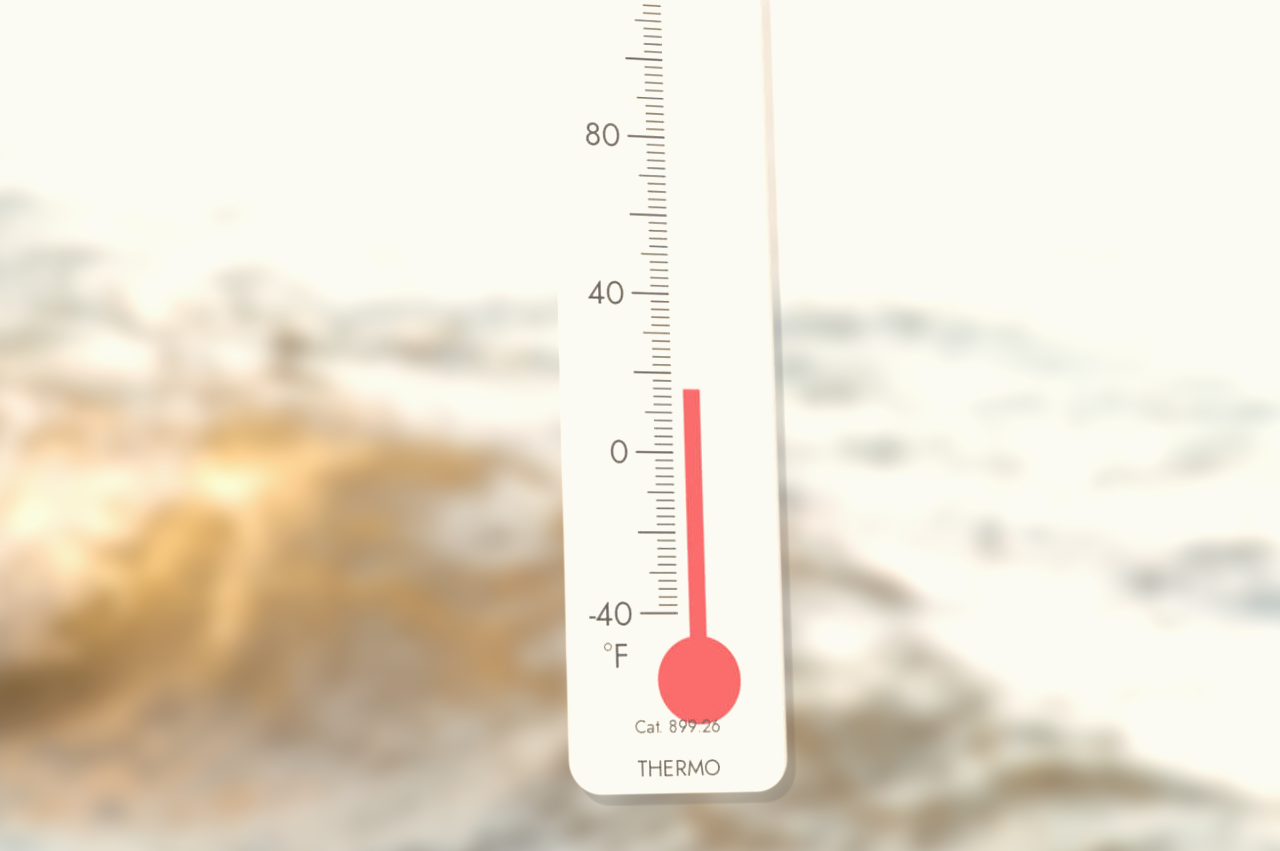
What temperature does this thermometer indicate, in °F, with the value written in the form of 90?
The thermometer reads 16
